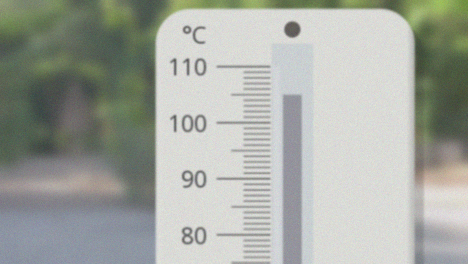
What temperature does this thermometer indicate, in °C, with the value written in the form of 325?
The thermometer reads 105
